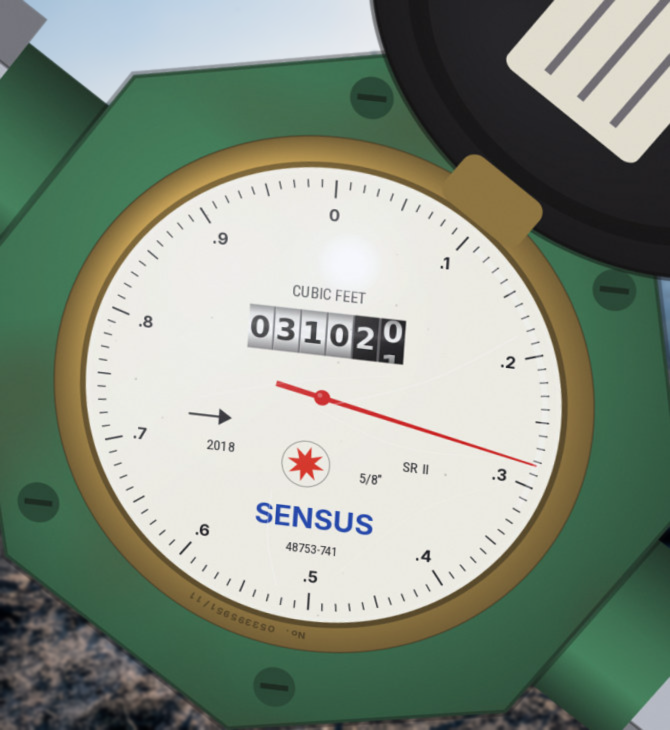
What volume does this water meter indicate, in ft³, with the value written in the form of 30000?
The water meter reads 31020.28
